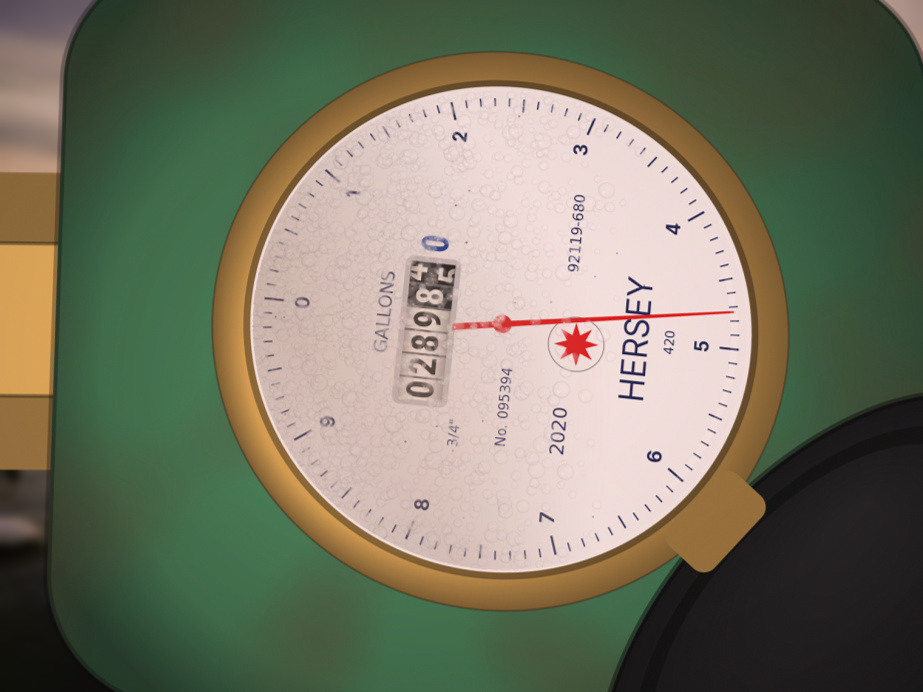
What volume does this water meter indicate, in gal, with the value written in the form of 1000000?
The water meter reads 289844.7
